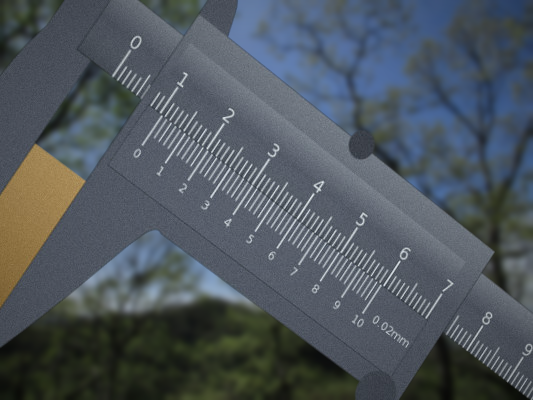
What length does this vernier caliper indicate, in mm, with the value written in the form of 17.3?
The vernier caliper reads 10.5
